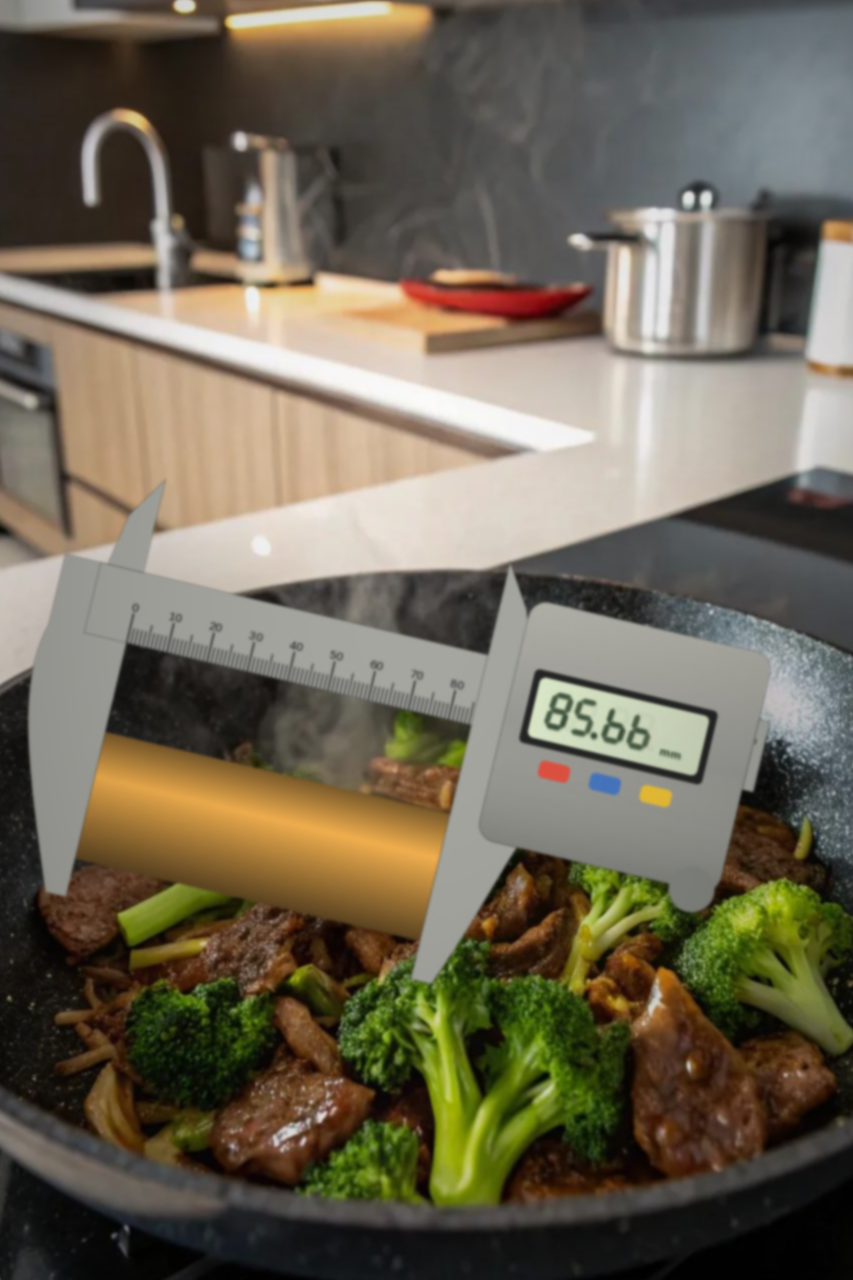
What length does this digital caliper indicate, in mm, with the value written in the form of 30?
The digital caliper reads 85.66
